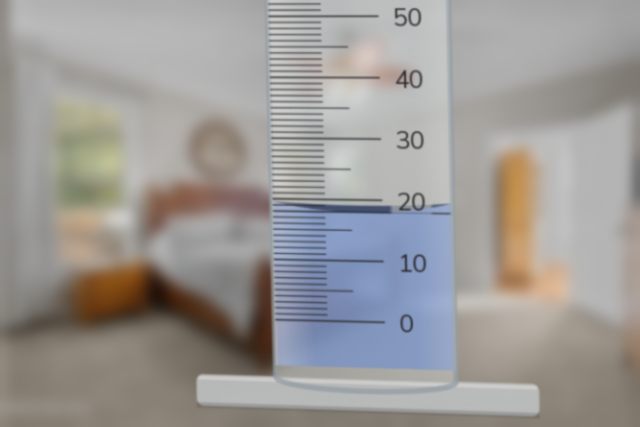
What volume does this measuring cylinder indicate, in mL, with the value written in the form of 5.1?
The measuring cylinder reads 18
